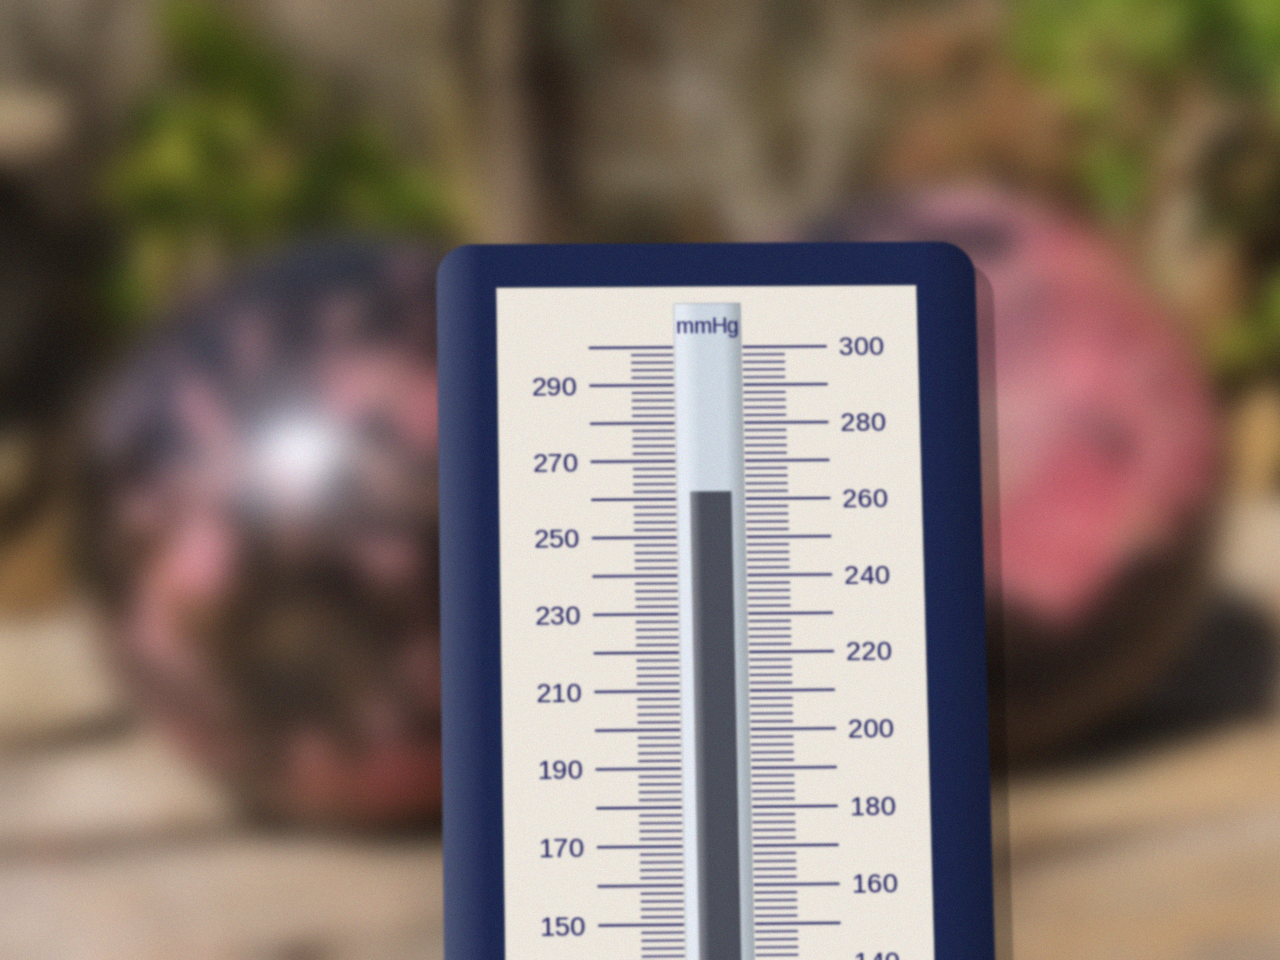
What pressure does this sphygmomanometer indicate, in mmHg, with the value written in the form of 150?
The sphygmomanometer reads 262
